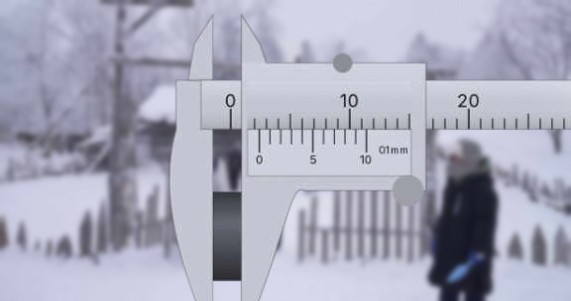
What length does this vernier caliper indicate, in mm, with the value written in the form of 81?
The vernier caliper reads 2.4
